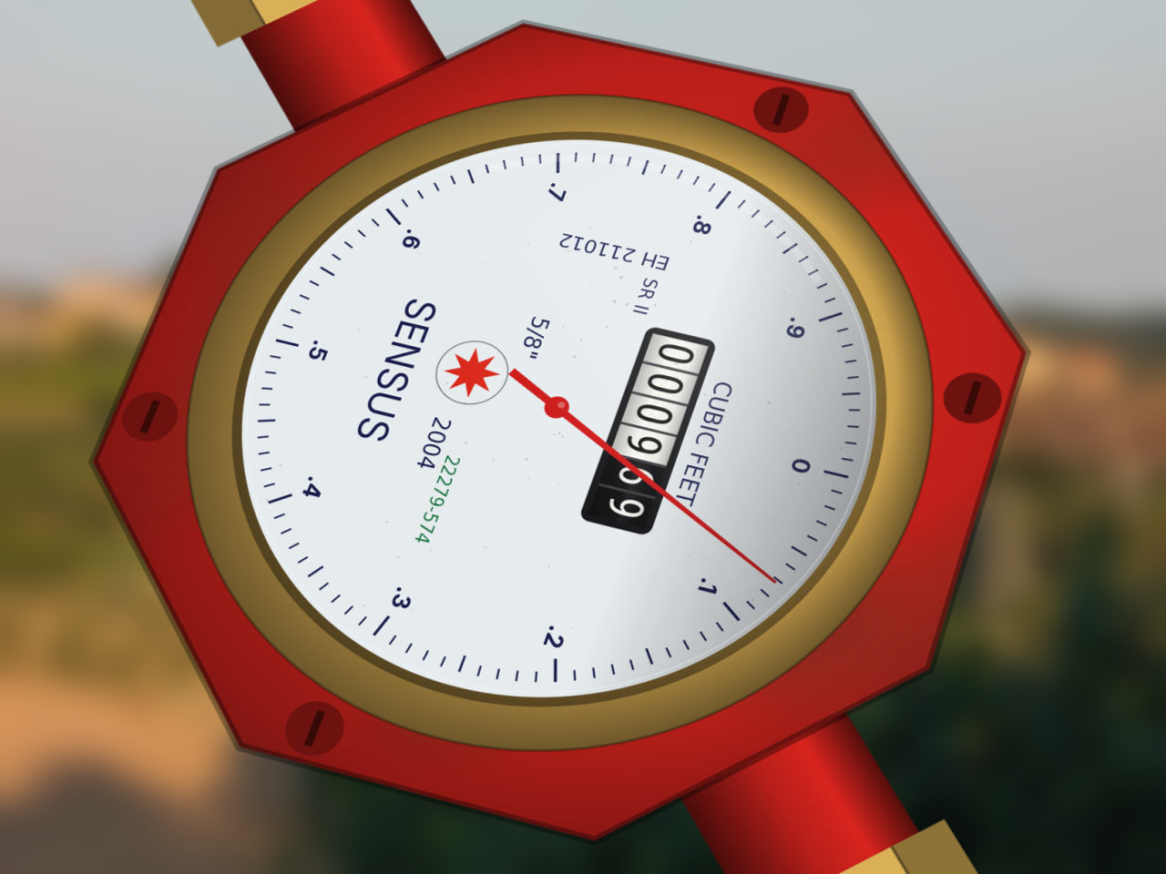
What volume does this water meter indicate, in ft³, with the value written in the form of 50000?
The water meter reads 969.07
